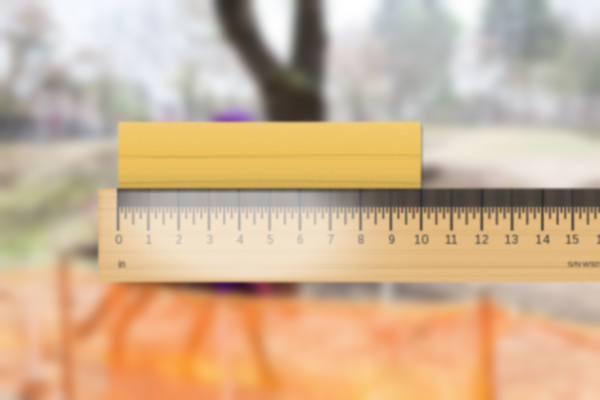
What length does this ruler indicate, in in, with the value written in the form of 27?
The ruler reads 10
